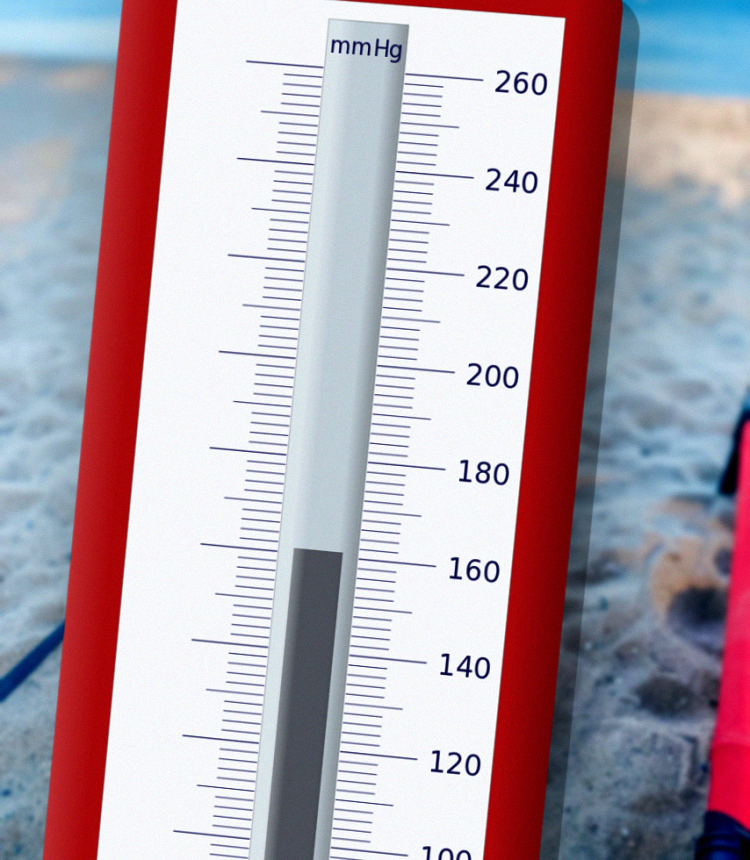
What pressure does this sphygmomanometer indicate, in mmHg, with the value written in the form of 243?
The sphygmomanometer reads 161
